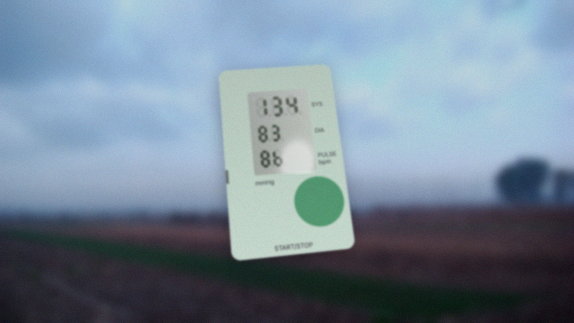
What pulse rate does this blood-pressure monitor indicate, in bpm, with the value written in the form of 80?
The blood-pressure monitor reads 86
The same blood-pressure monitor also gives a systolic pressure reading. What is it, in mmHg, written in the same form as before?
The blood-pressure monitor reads 134
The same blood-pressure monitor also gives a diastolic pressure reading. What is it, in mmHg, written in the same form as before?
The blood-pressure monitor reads 83
